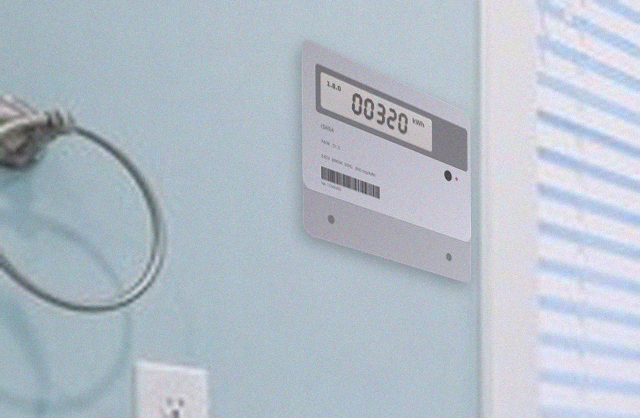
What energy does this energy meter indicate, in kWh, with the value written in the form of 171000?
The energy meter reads 320
